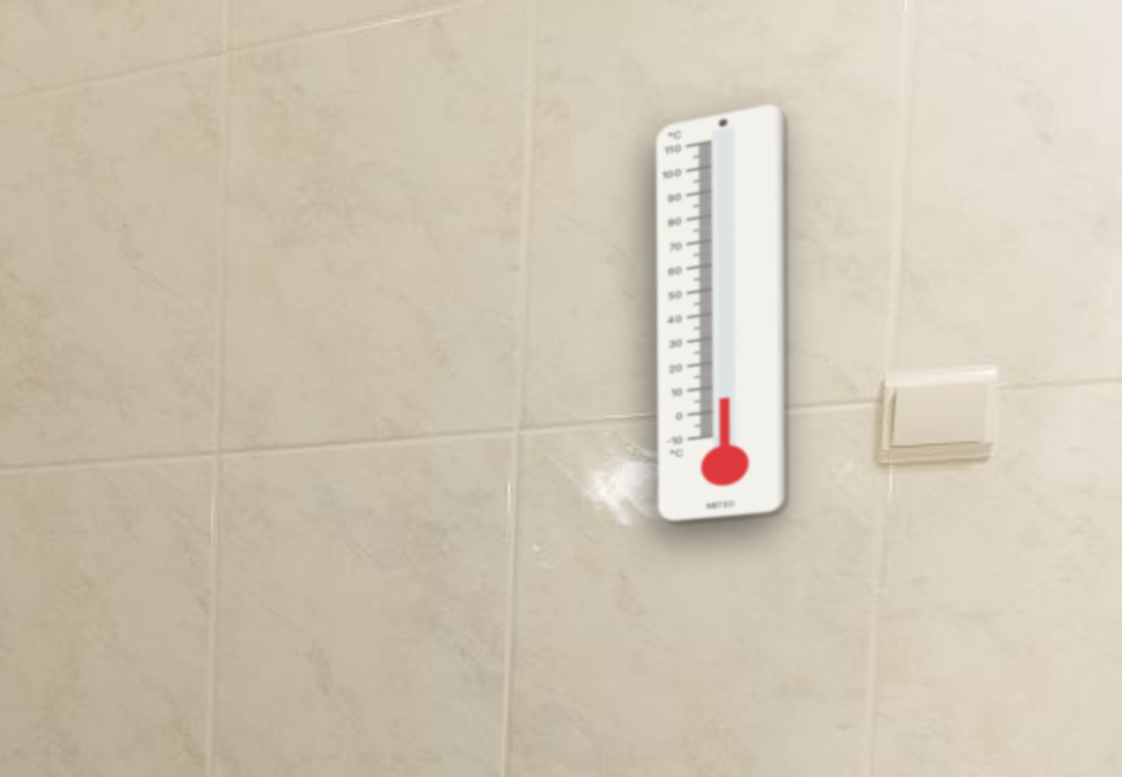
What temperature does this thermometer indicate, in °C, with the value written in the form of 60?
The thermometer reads 5
